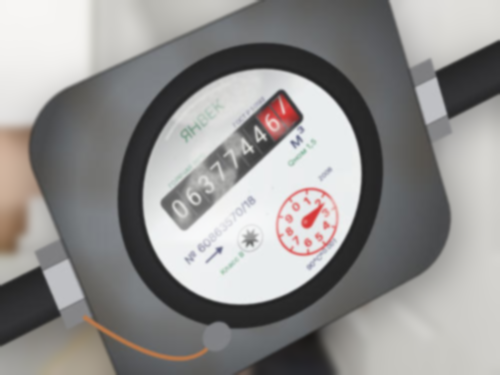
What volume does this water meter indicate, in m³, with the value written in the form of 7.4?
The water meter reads 637744.672
